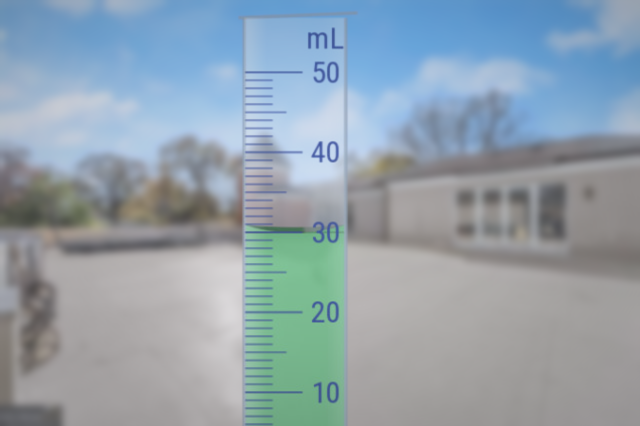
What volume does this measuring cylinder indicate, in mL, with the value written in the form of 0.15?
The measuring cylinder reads 30
